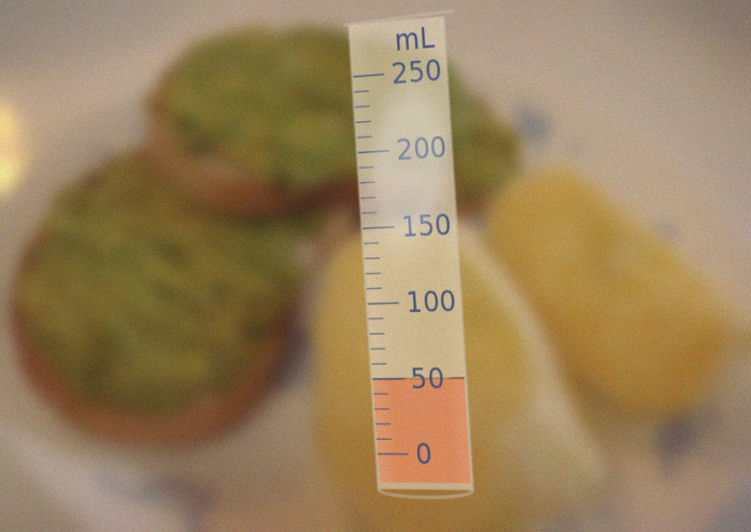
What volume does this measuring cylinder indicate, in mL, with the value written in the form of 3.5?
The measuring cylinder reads 50
